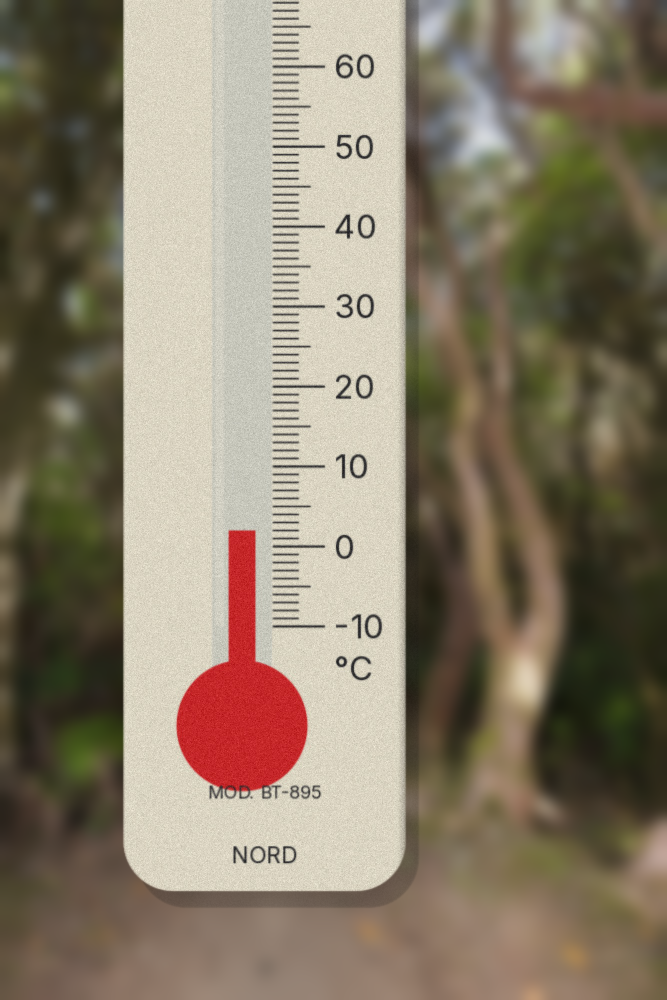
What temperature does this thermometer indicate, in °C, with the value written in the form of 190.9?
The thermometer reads 2
